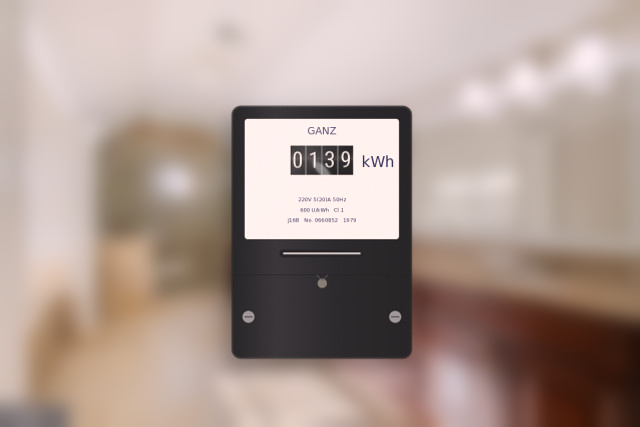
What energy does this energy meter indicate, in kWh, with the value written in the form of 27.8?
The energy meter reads 139
